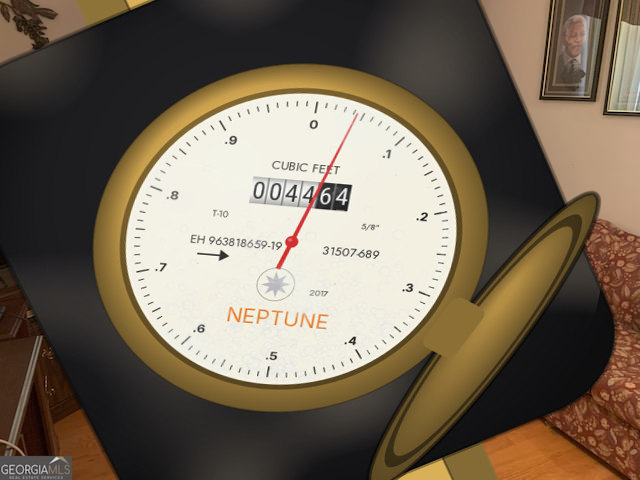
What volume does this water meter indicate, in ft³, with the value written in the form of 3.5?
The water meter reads 4464.04
